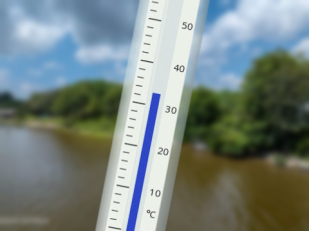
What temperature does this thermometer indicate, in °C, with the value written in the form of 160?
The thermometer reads 33
